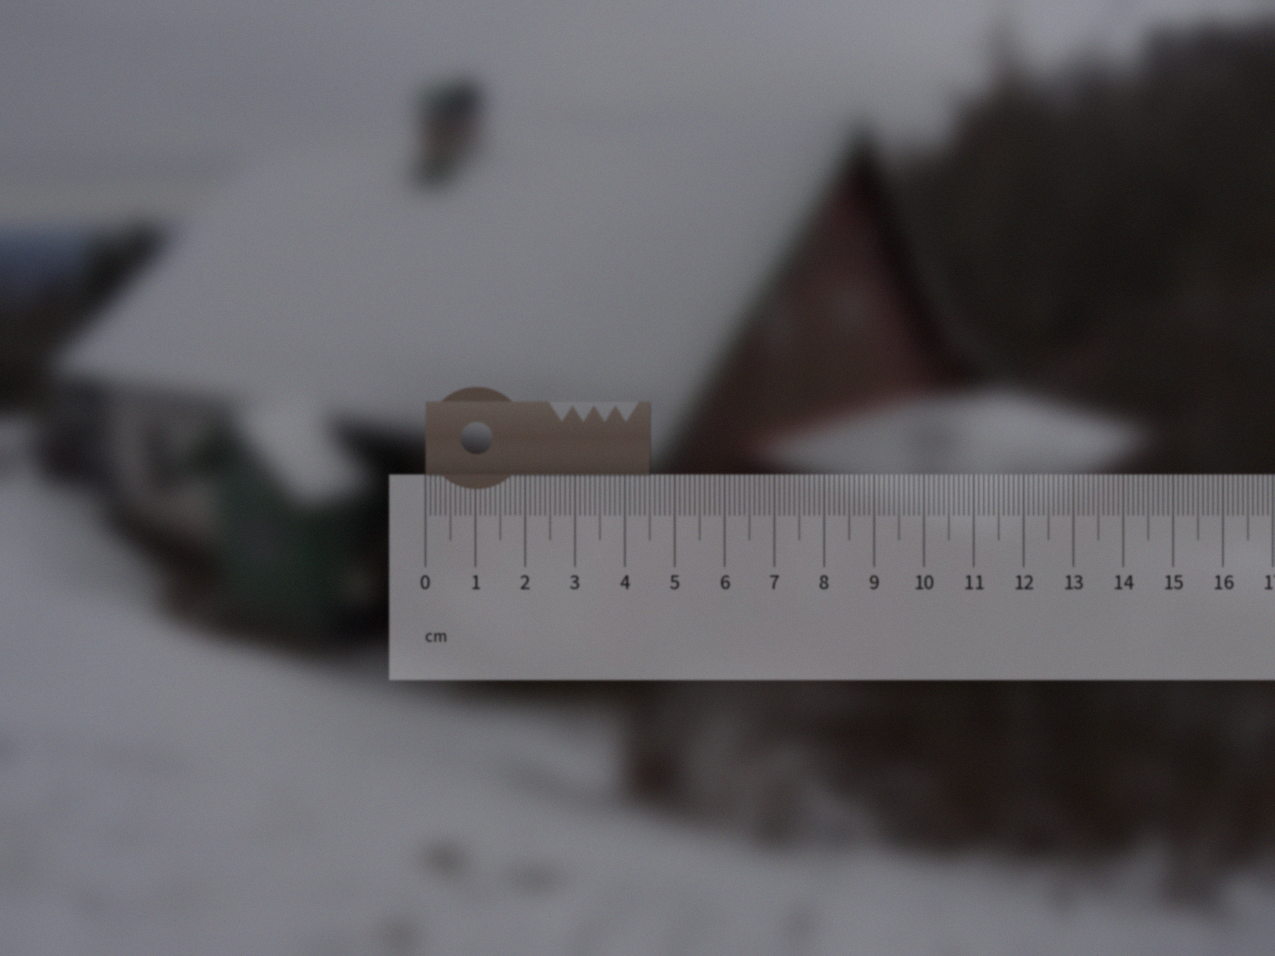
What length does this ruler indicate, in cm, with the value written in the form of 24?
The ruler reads 4.5
